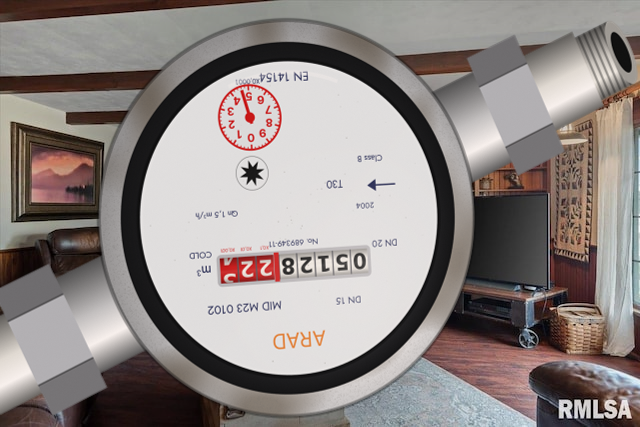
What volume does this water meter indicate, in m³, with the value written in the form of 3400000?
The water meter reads 5128.2234
